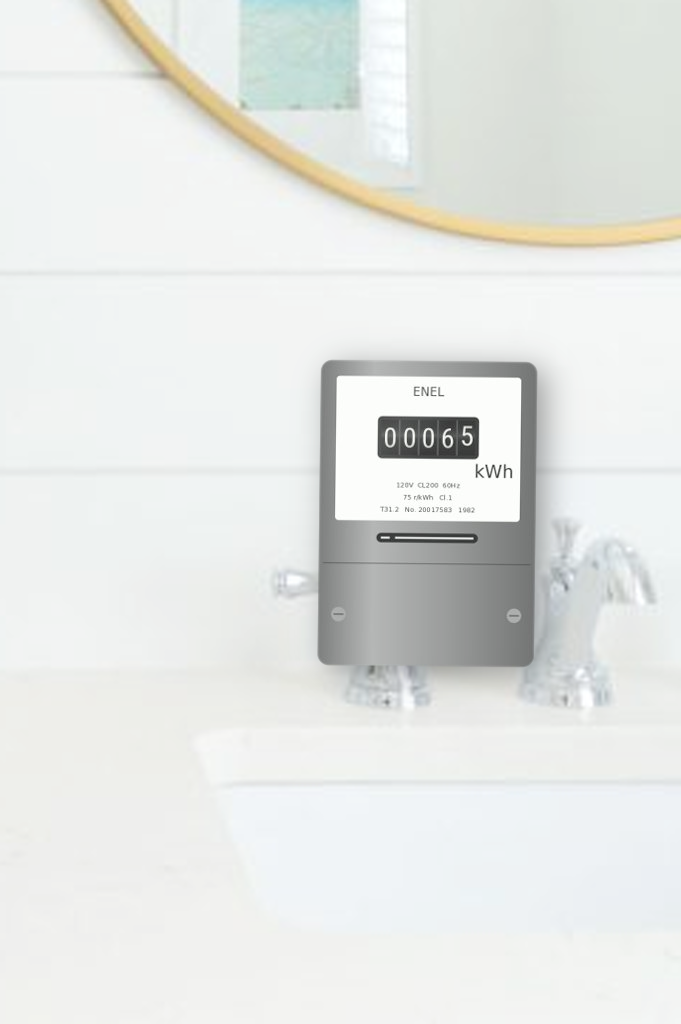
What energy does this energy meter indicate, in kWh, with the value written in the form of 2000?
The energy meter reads 65
